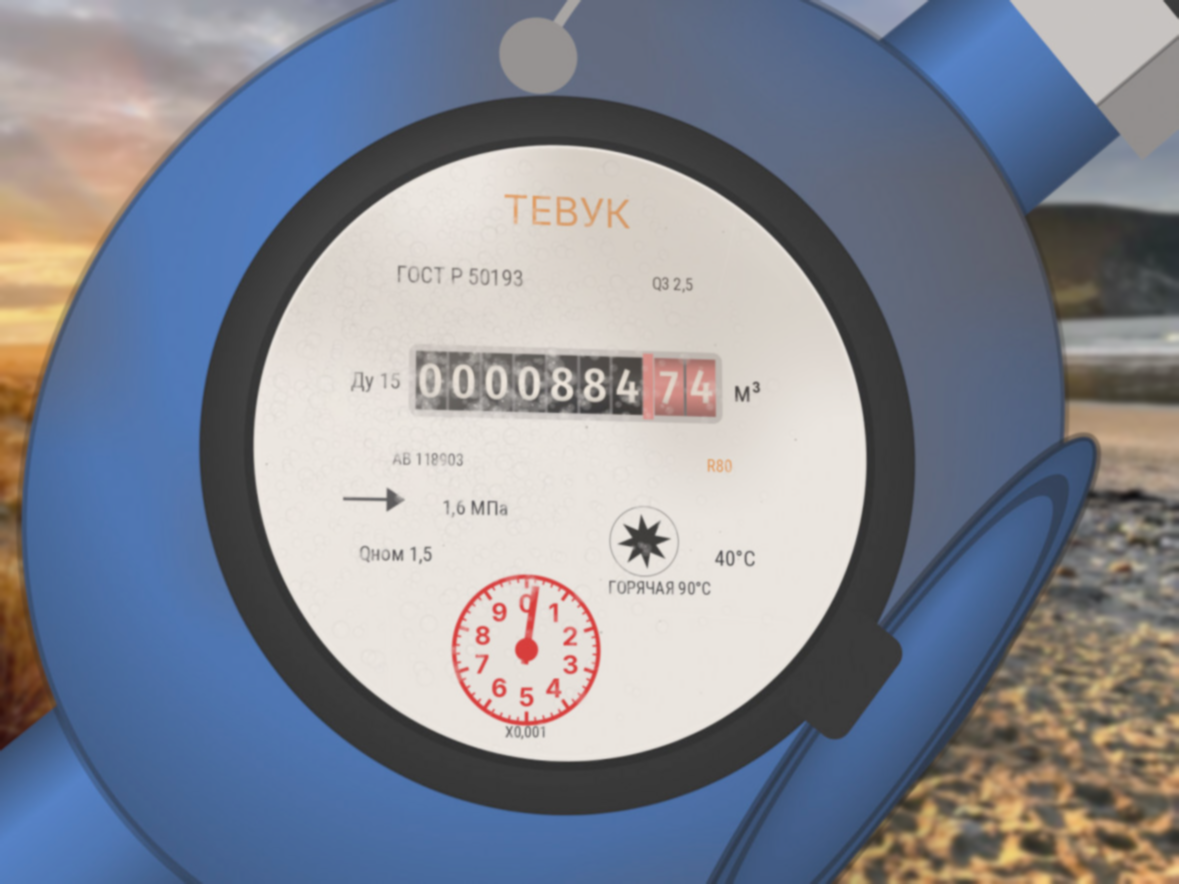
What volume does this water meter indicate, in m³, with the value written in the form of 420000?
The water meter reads 884.740
